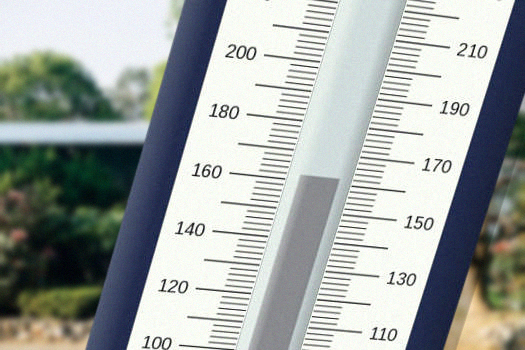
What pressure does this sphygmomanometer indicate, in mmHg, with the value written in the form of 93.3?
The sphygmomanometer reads 162
